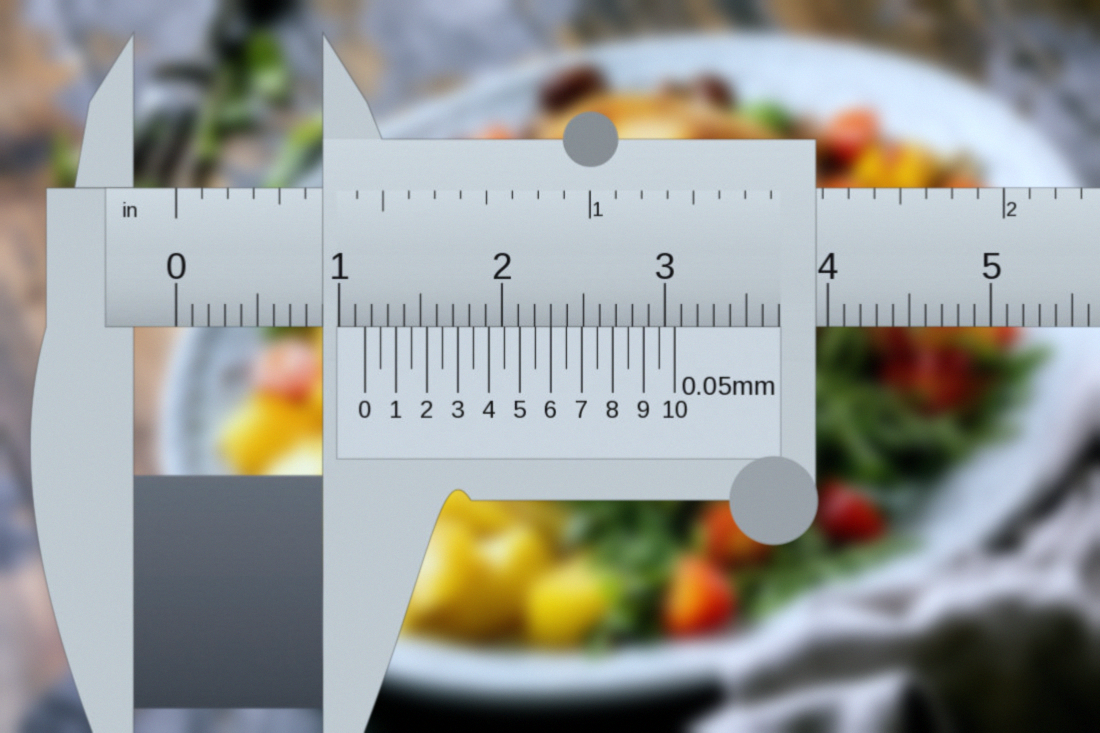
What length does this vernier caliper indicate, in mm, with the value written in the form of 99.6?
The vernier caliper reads 11.6
